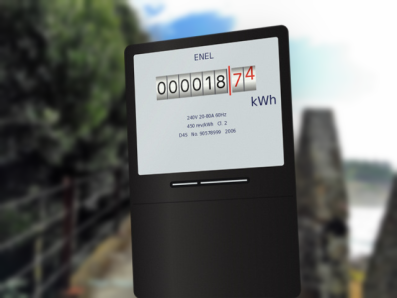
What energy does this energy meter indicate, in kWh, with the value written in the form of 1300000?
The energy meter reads 18.74
